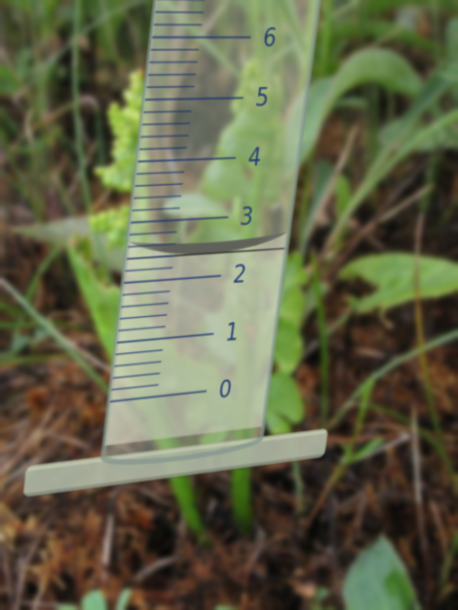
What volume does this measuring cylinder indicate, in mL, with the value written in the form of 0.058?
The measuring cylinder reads 2.4
